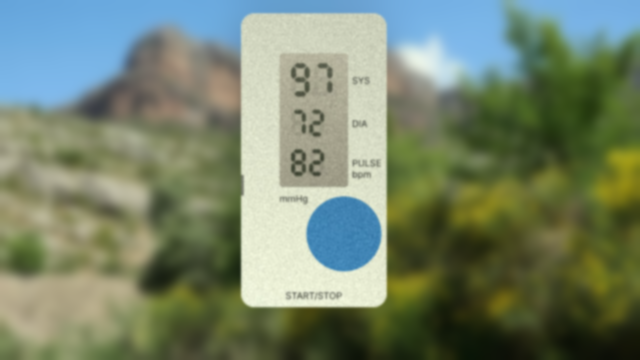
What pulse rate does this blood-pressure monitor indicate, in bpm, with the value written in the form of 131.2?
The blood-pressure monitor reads 82
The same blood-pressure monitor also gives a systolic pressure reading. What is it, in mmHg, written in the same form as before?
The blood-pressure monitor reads 97
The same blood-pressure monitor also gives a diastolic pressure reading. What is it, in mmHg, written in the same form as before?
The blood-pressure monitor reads 72
